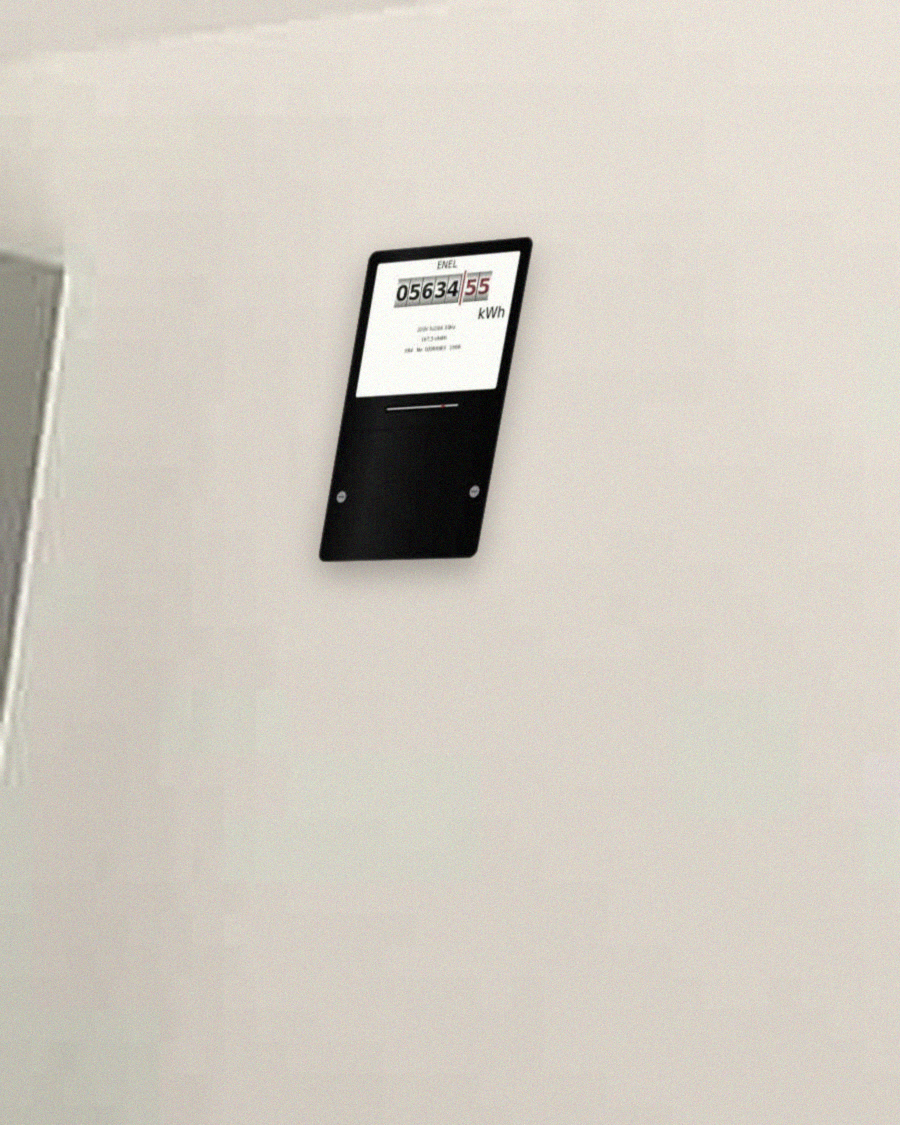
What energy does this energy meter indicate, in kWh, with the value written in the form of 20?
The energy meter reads 5634.55
